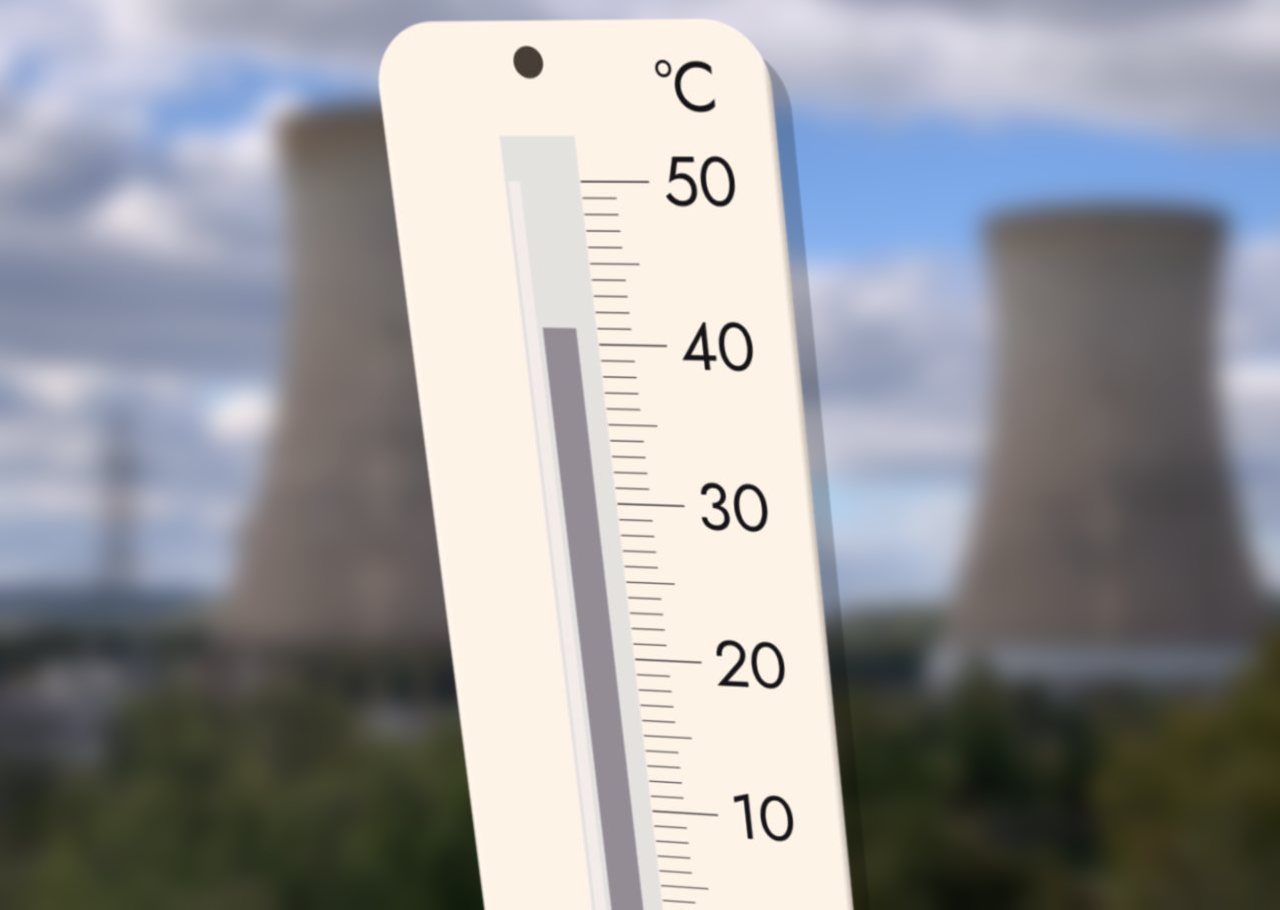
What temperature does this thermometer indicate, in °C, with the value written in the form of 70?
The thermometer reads 41
